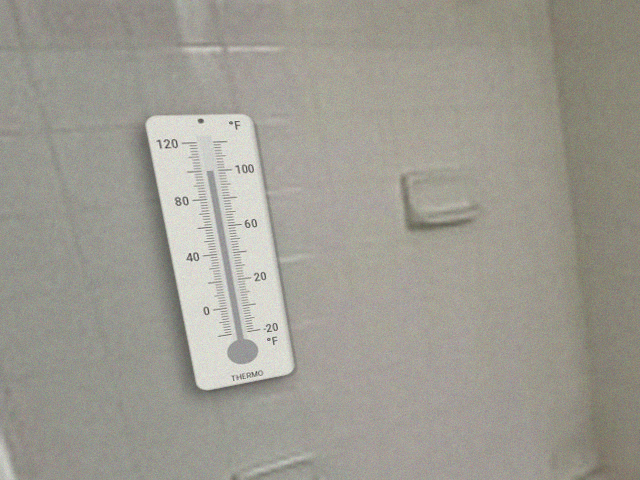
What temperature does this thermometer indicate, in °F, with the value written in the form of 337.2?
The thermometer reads 100
